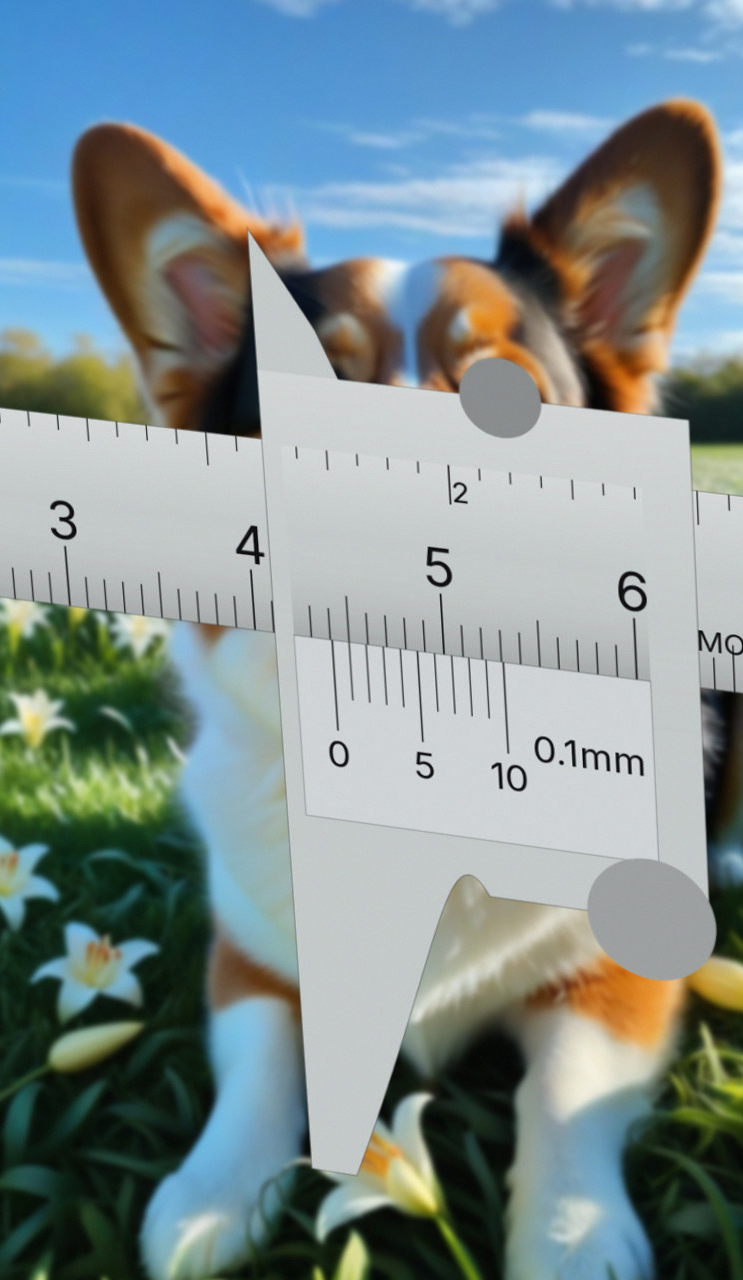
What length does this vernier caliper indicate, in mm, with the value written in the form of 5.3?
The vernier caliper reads 44.1
